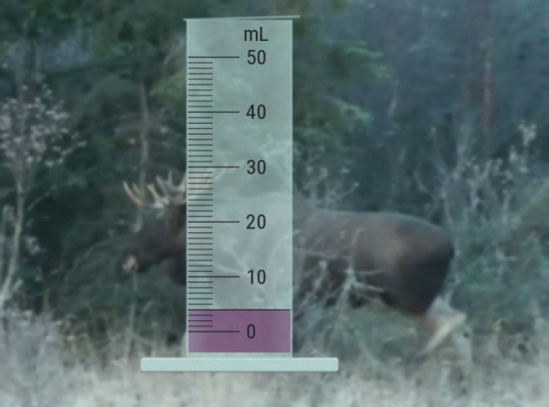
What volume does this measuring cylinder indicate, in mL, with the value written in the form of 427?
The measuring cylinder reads 4
